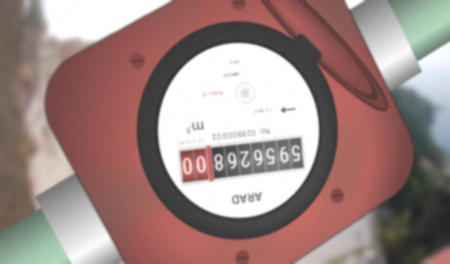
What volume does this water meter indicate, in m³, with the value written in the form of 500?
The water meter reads 5956268.00
